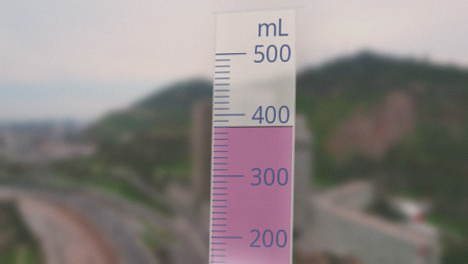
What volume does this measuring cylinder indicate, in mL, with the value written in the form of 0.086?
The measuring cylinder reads 380
